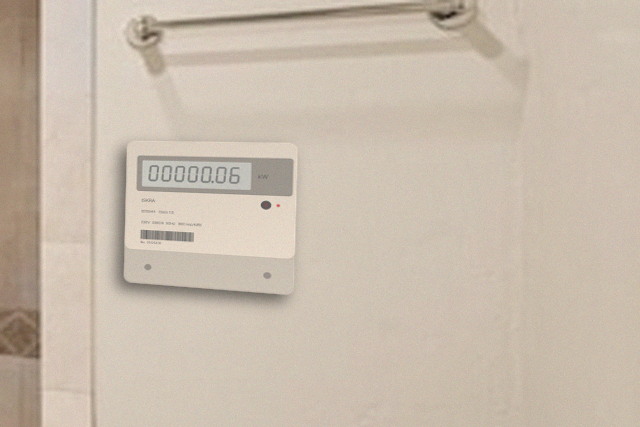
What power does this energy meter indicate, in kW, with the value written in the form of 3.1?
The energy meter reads 0.06
